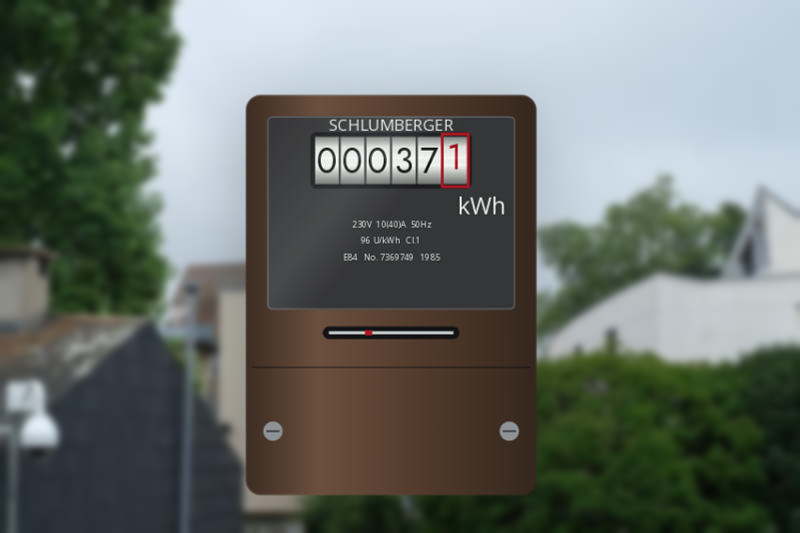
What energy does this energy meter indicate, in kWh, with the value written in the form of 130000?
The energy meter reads 37.1
